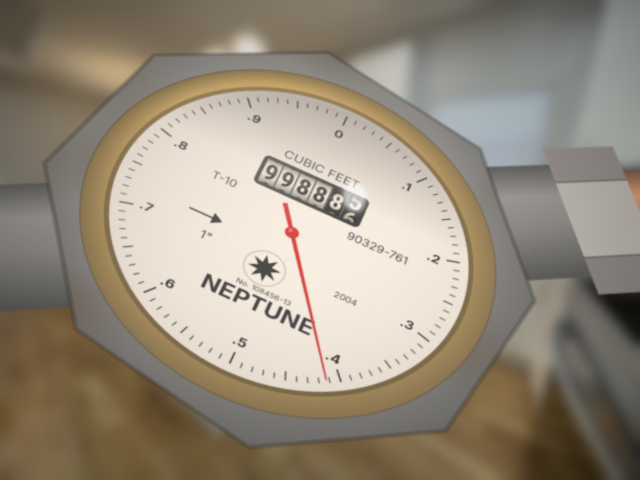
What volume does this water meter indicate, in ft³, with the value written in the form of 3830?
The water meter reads 998885.41
